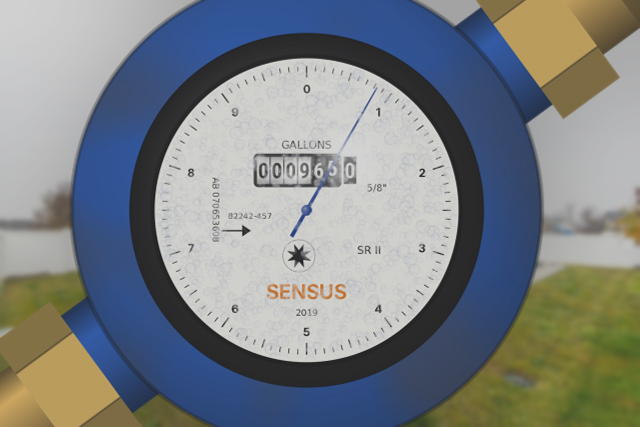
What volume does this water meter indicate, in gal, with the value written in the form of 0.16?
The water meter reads 9650.8
